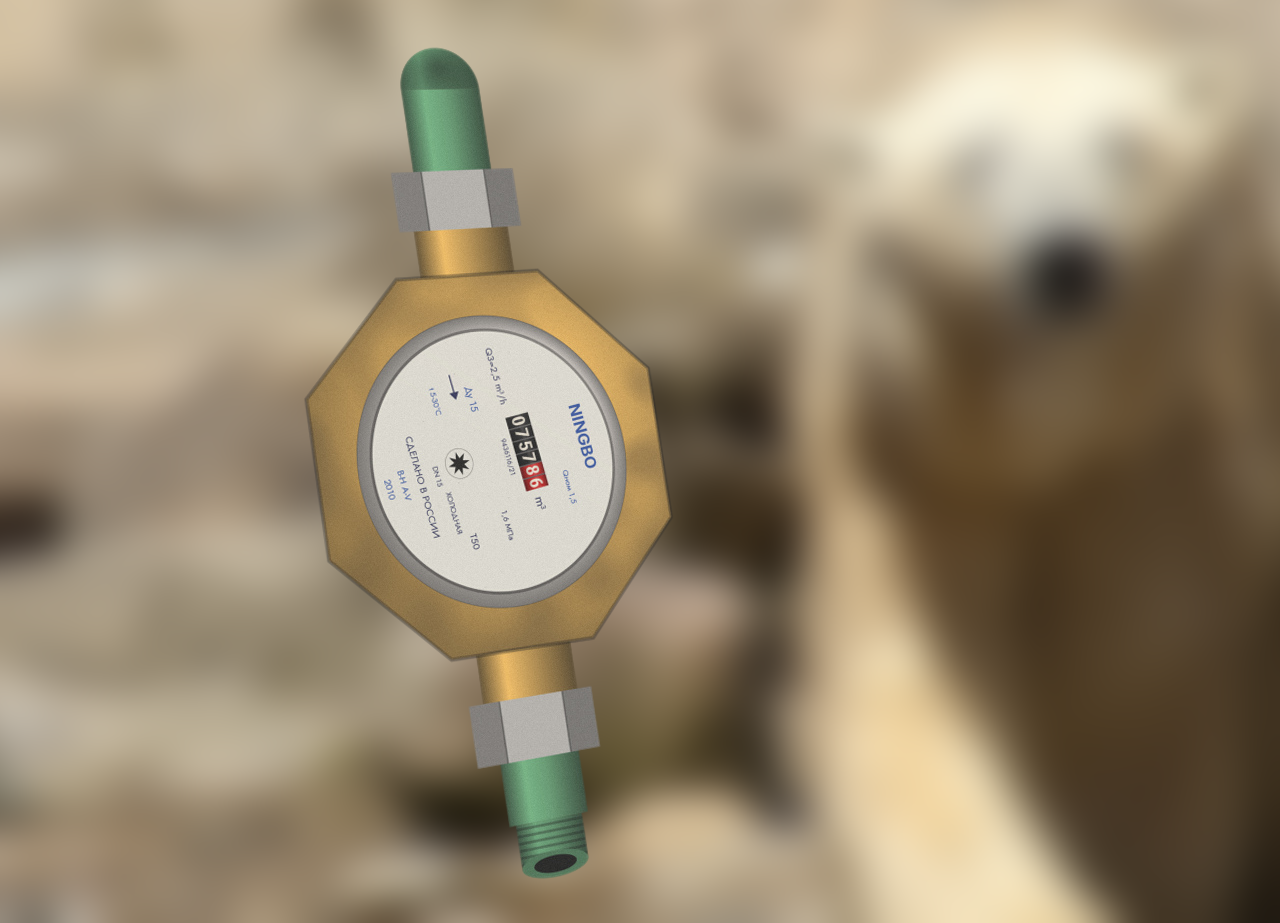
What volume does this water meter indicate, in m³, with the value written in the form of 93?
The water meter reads 757.86
